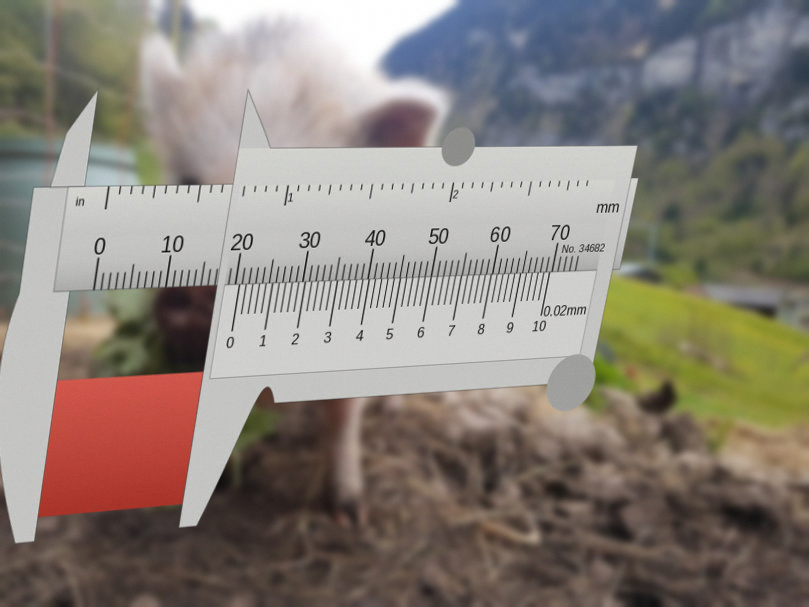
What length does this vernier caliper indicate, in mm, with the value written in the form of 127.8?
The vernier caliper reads 20.6
